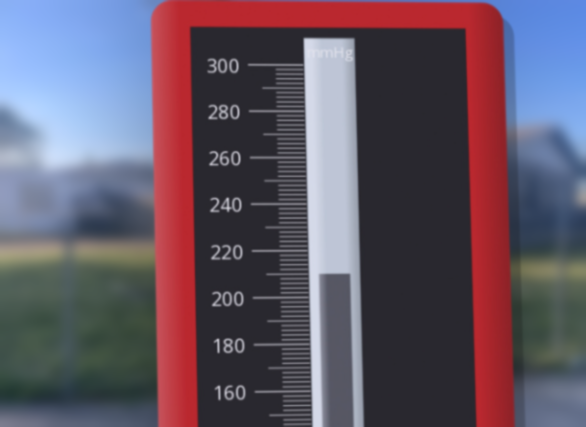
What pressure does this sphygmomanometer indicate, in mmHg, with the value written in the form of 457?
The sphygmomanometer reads 210
